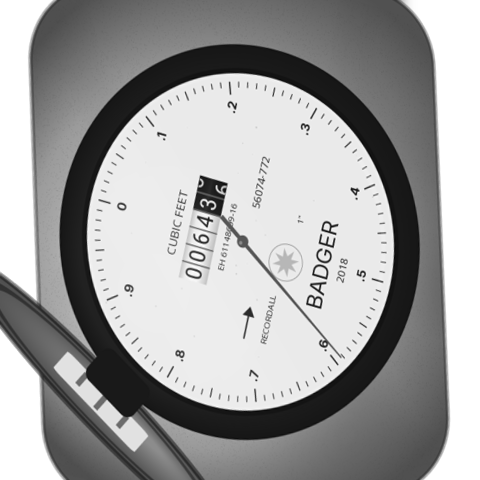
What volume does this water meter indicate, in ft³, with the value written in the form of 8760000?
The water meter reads 6435.59
